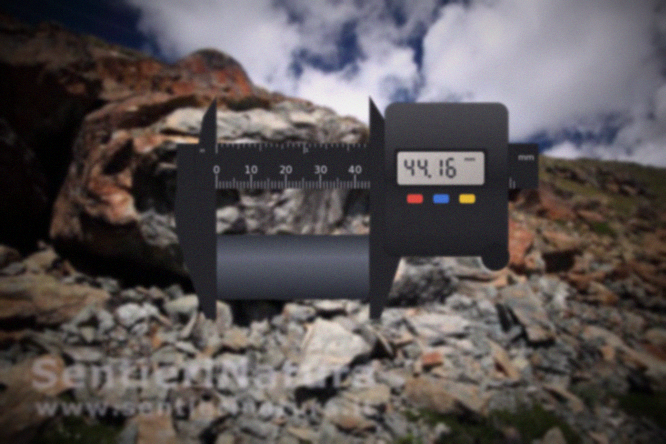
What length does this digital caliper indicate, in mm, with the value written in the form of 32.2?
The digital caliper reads 44.16
